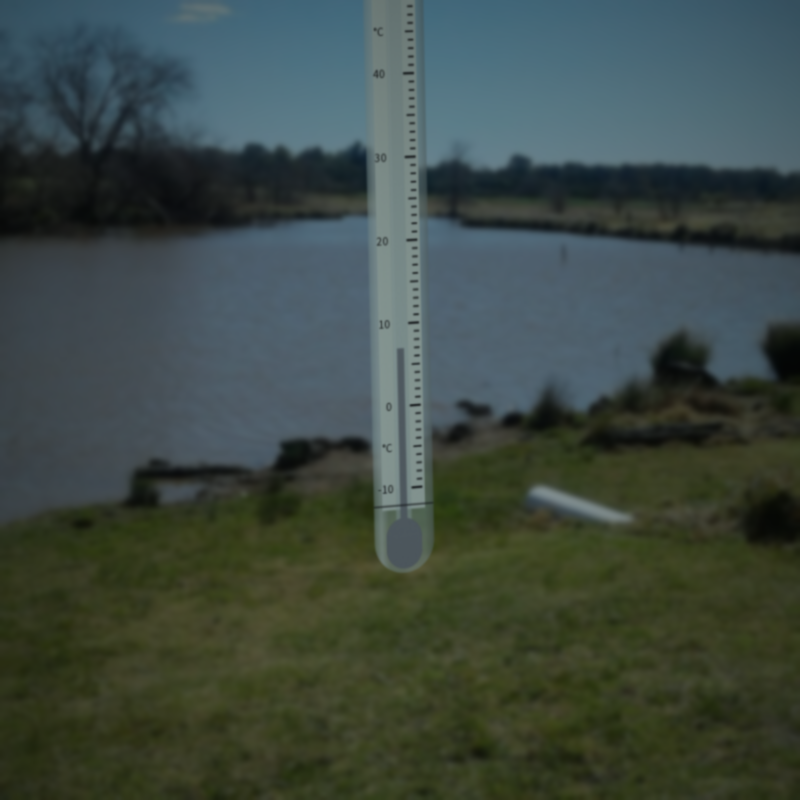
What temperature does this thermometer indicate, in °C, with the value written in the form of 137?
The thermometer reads 7
